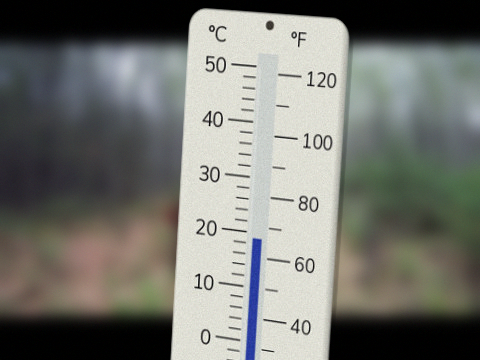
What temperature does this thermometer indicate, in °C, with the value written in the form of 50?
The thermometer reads 19
